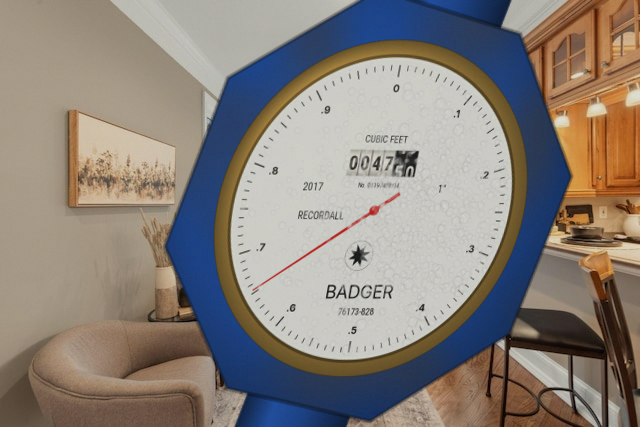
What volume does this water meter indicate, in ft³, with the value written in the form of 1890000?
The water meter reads 4749.65
